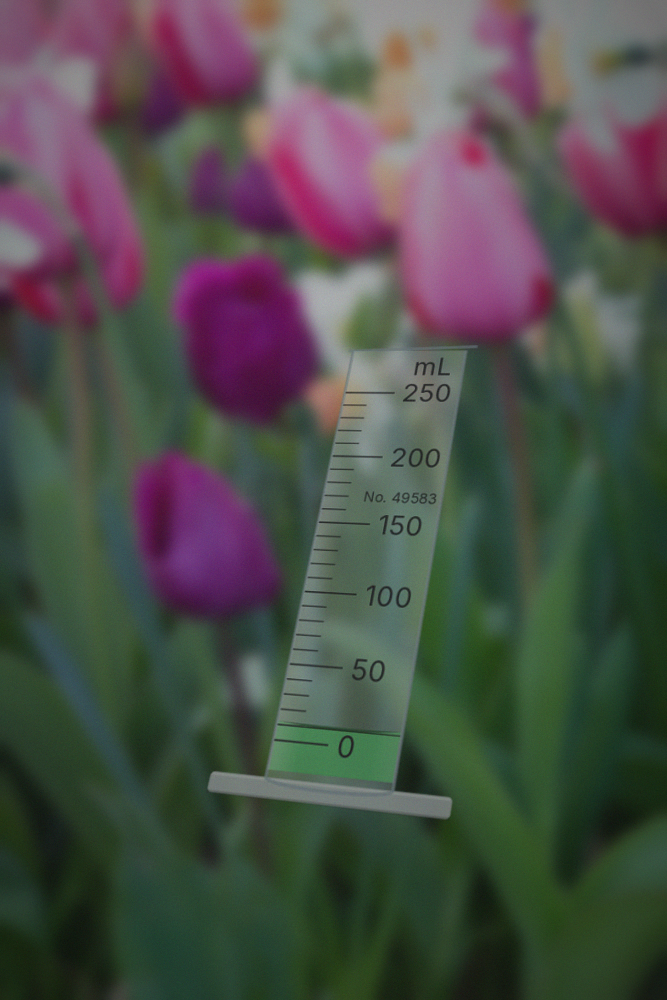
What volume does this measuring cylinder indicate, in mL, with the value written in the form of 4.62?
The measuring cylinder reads 10
